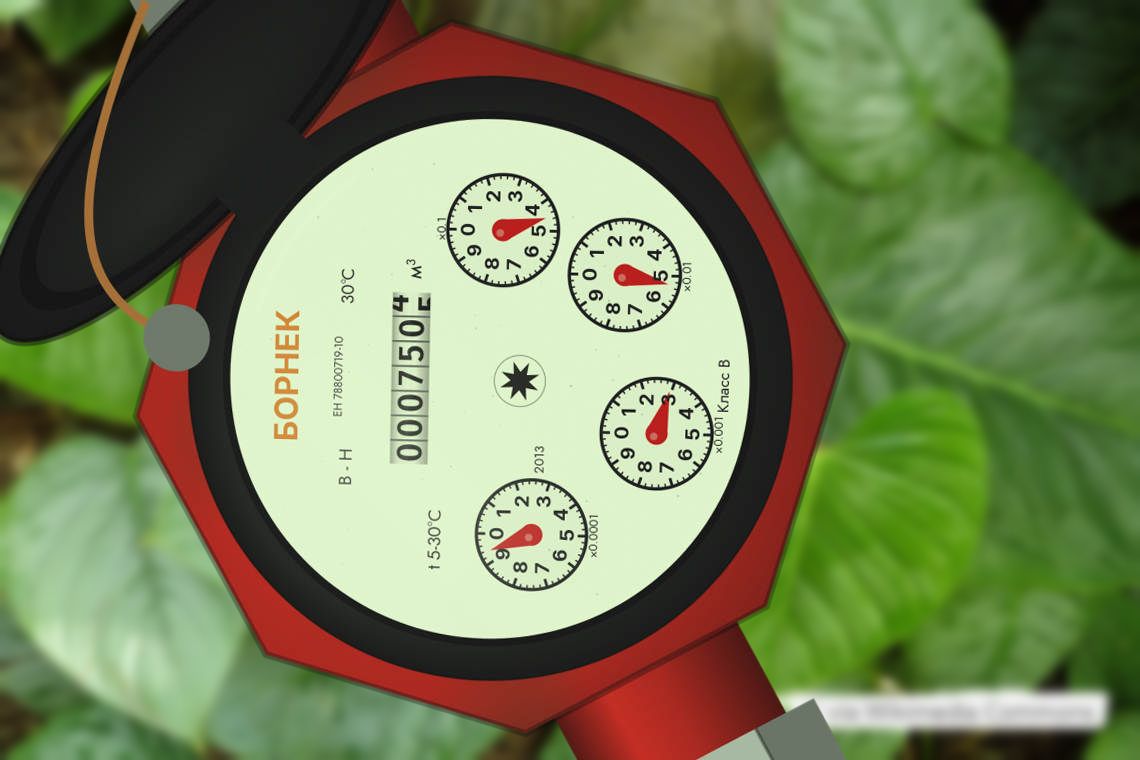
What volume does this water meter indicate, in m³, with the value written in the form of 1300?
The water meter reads 7504.4529
